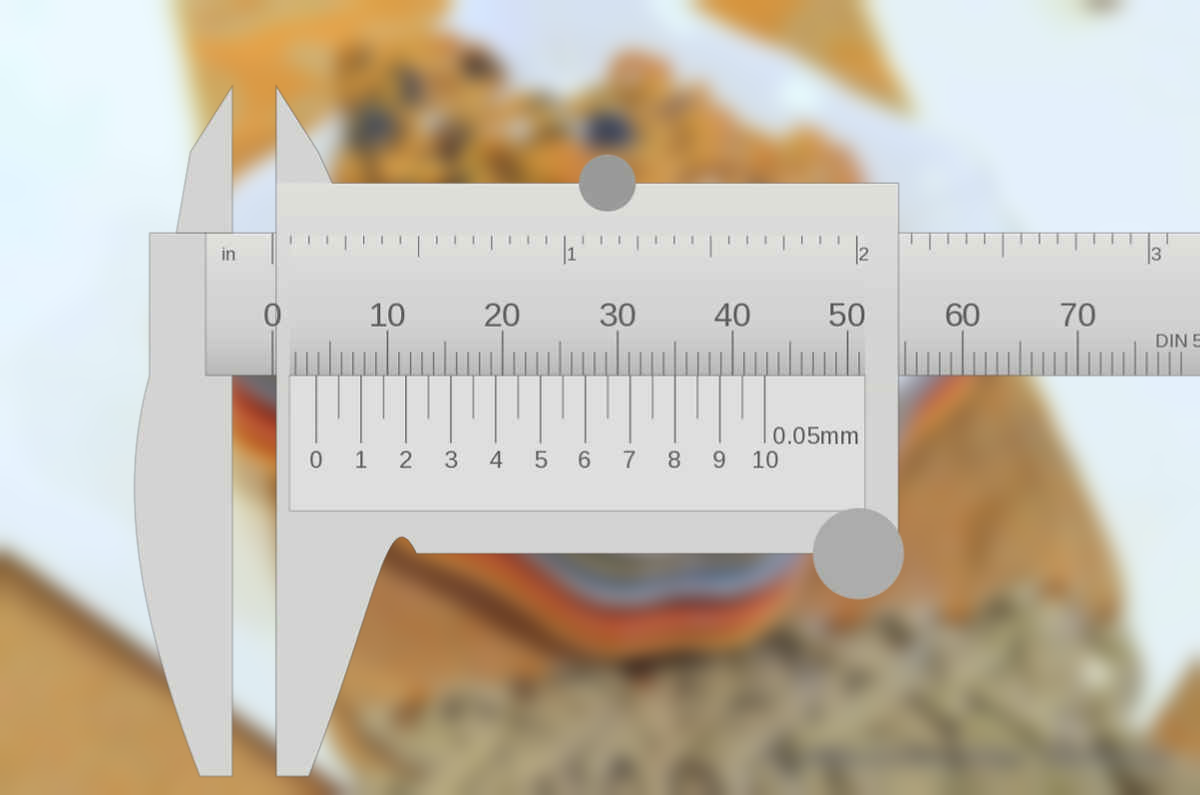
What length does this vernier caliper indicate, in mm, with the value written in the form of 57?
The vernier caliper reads 3.8
